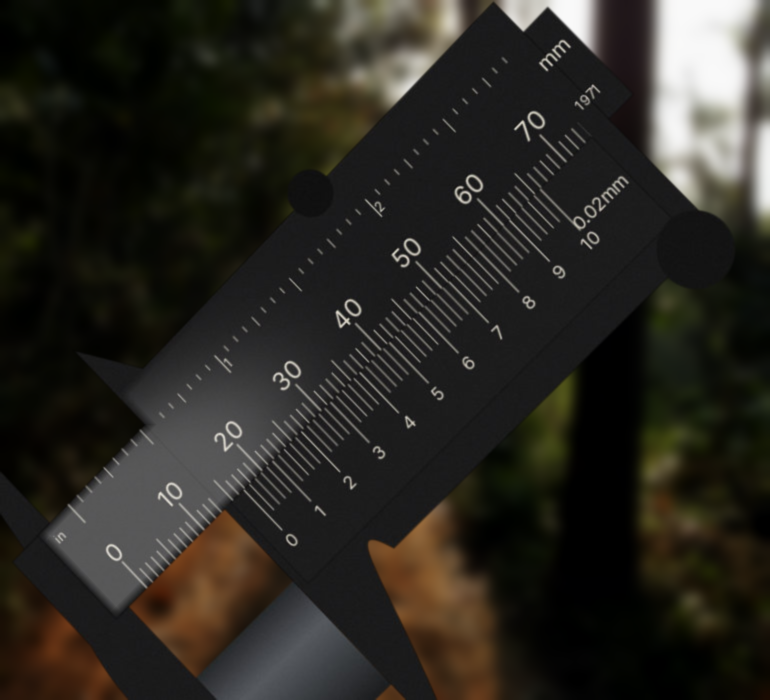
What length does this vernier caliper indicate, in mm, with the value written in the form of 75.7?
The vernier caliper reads 16.8
